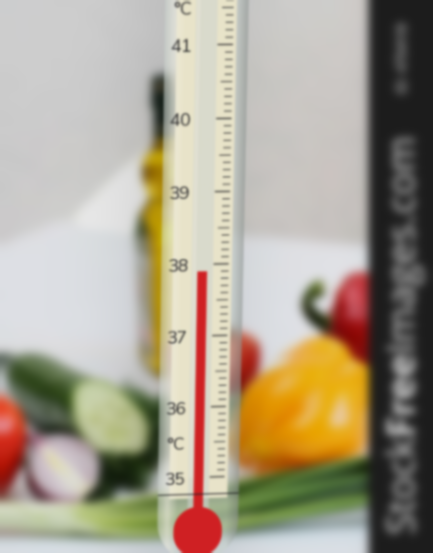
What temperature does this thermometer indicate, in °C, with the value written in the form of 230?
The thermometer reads 37.9
